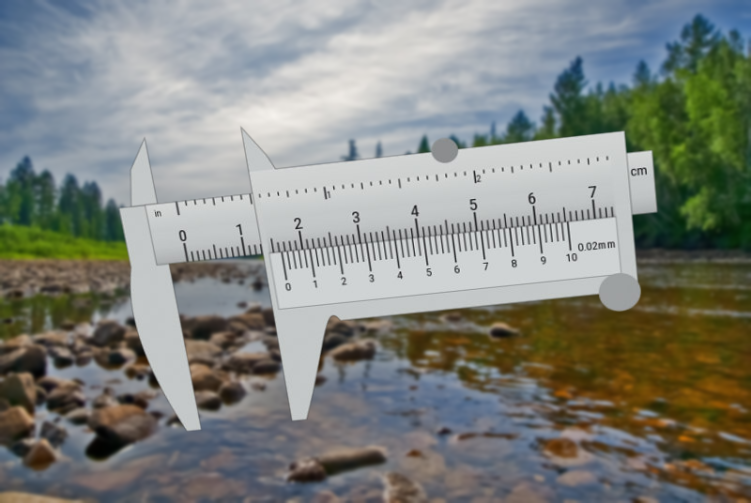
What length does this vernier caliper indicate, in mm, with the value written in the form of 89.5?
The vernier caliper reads 16.4
